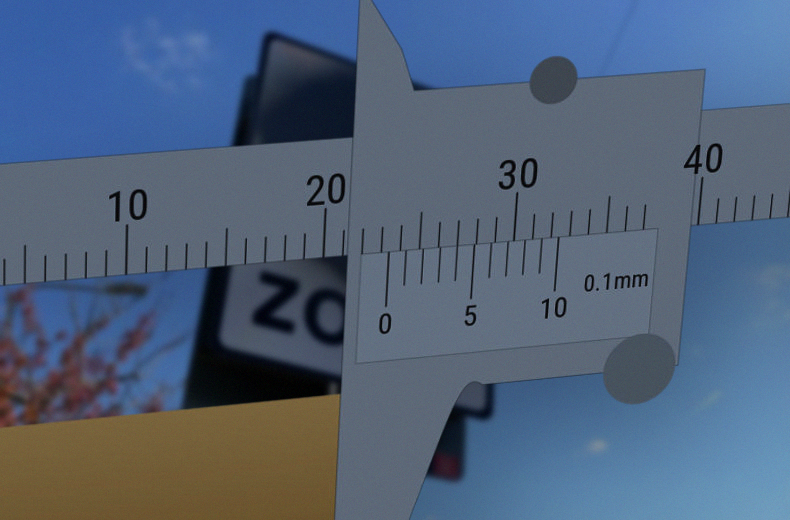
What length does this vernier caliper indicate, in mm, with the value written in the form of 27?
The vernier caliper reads 23.4
